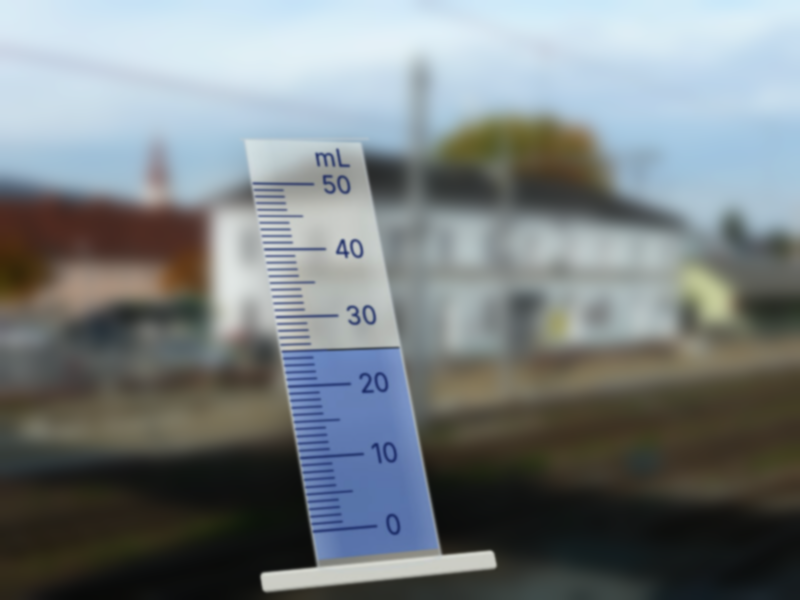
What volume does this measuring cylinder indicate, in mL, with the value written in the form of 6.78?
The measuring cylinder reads 25
